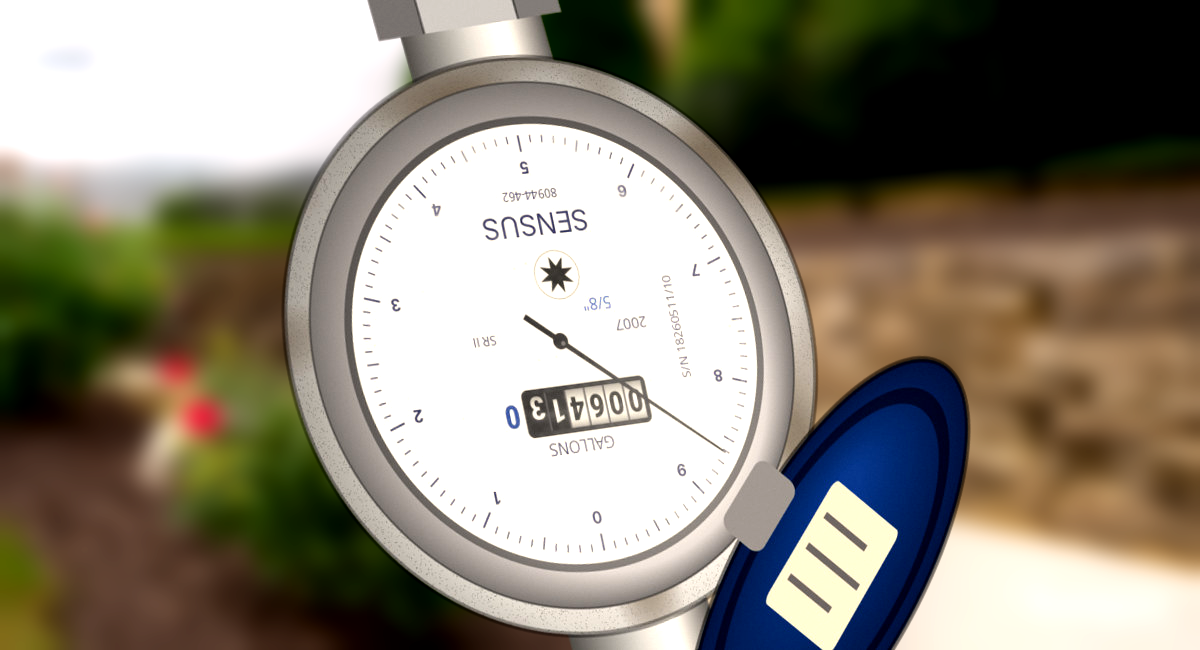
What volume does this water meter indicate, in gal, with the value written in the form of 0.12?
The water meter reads 64128.6
